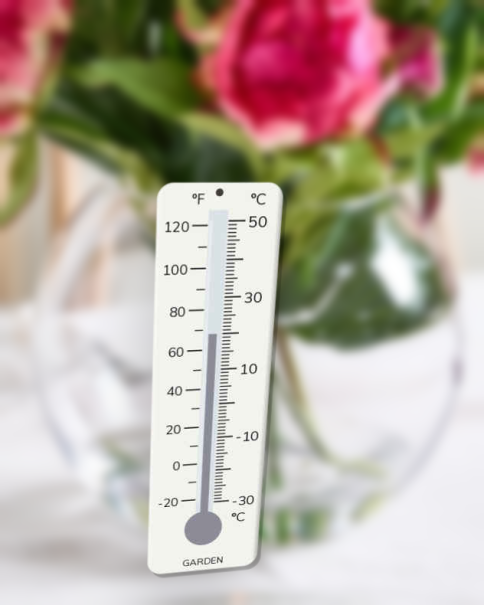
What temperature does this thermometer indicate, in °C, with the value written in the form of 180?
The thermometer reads 20
